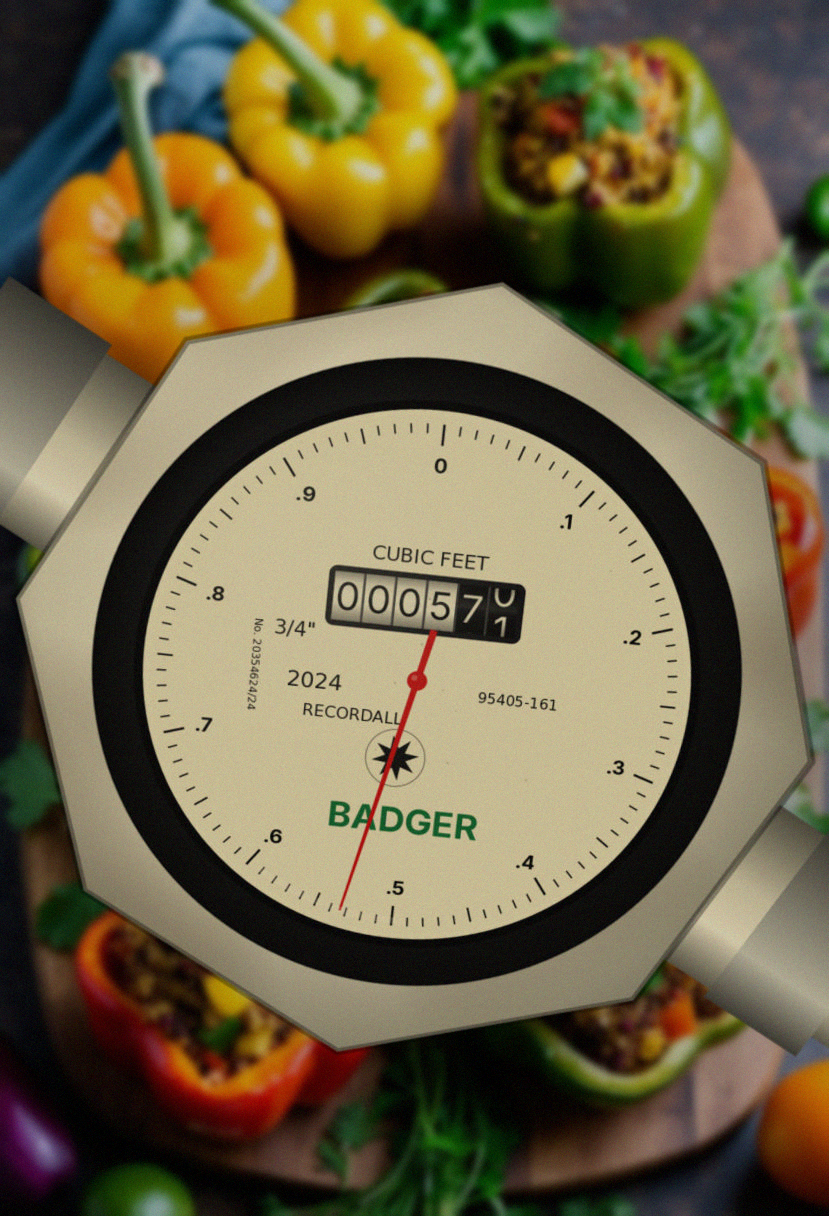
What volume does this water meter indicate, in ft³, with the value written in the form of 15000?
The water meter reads 570.53
